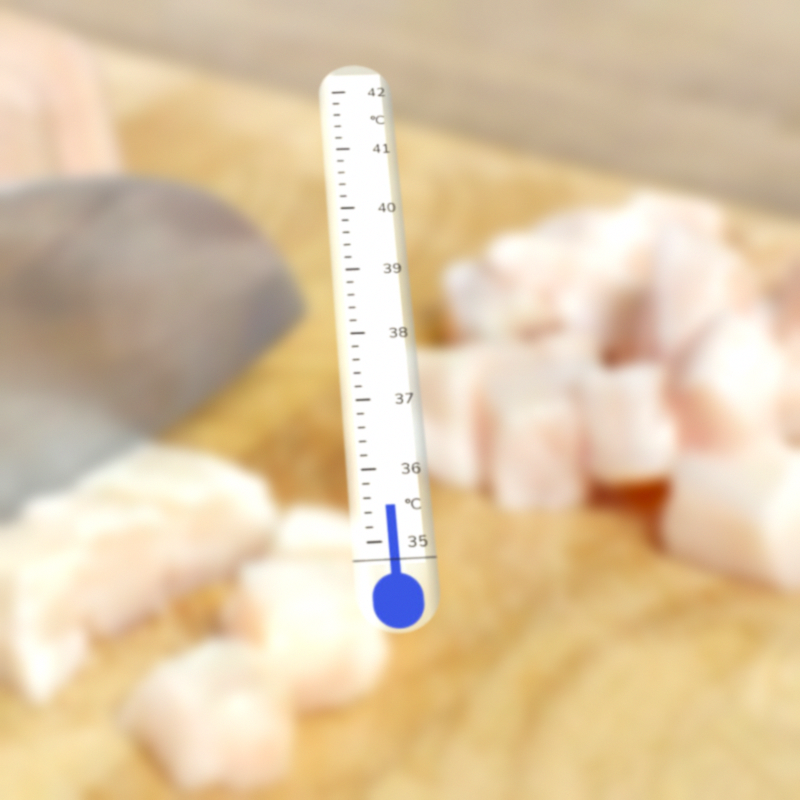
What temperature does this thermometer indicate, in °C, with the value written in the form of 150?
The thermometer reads 35.5
